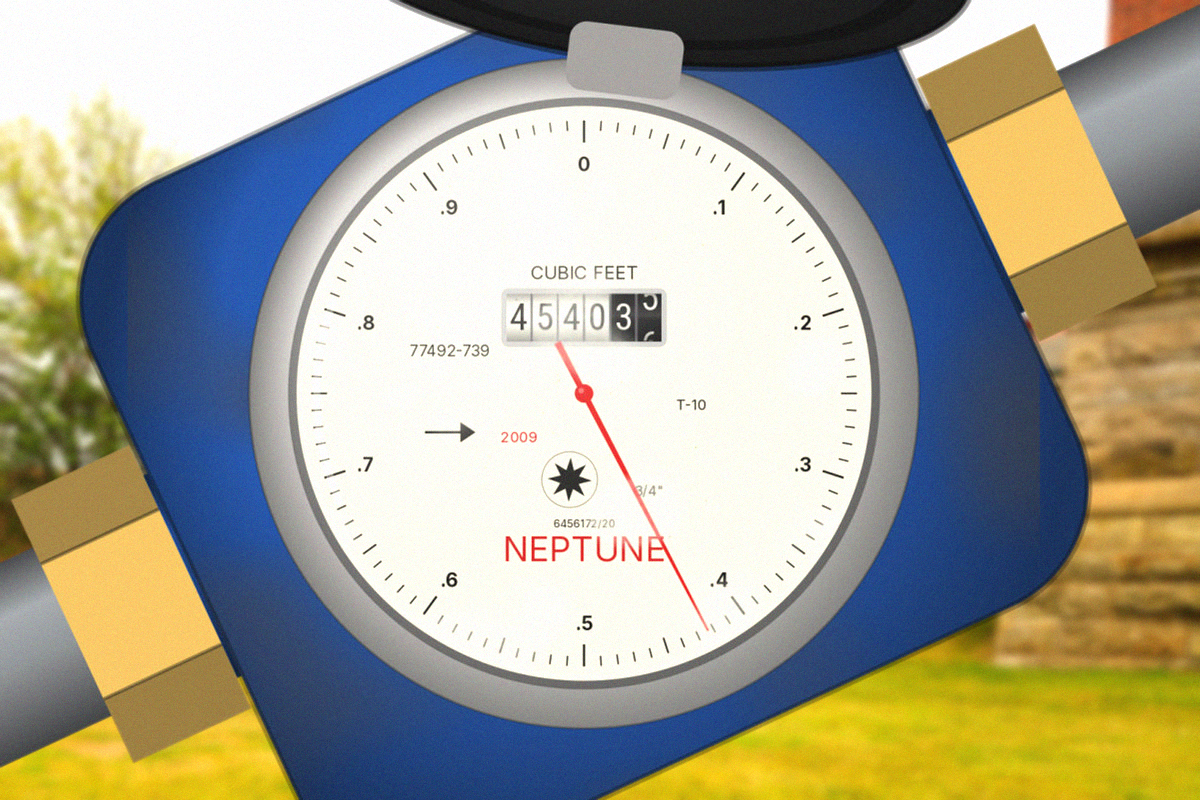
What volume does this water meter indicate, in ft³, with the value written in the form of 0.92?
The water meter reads 454035.42
